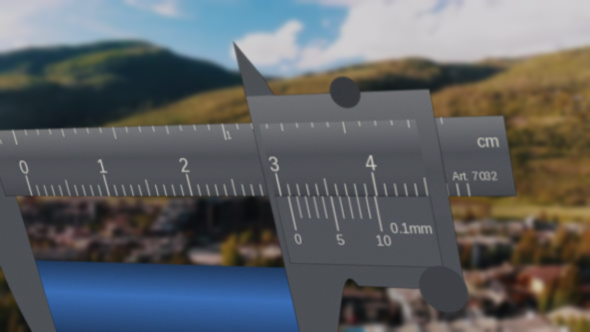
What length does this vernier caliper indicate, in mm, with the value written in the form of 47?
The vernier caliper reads 30.8
